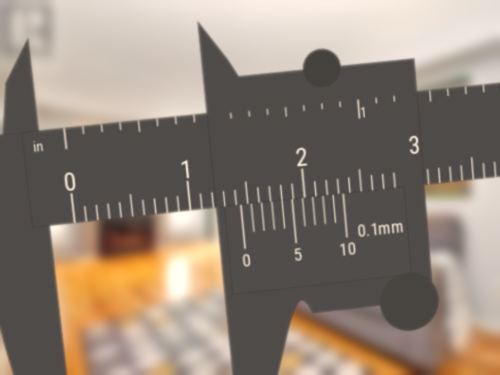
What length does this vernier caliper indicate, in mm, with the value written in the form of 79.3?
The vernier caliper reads 14.4
